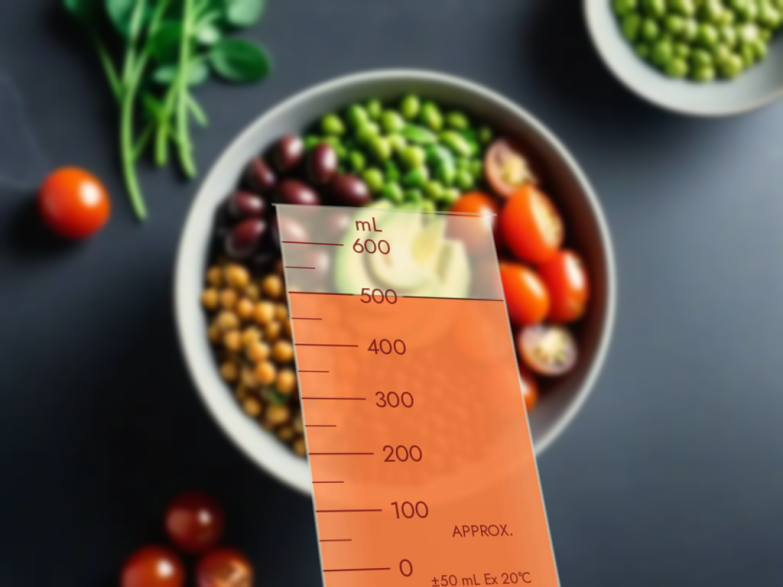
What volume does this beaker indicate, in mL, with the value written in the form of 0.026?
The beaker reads 500
